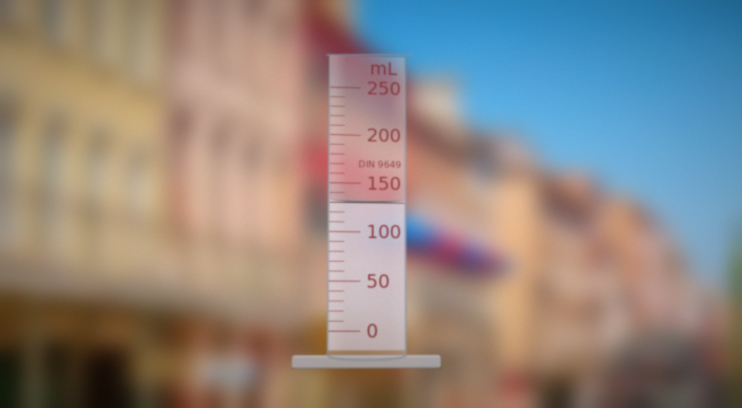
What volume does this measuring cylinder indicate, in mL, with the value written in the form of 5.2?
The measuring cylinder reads 130
